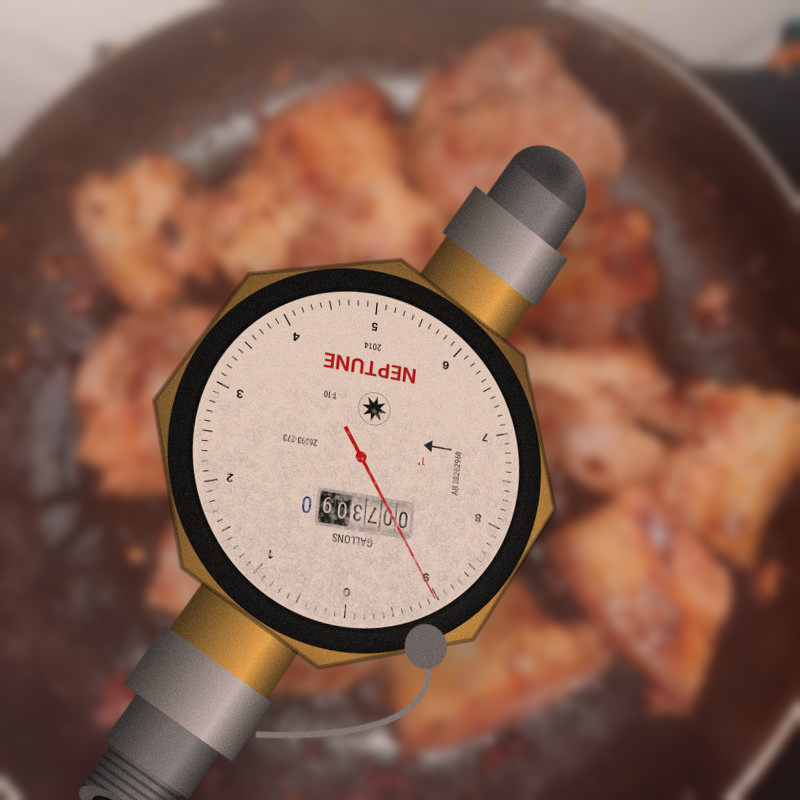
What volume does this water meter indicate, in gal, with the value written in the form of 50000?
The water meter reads 73089.0
